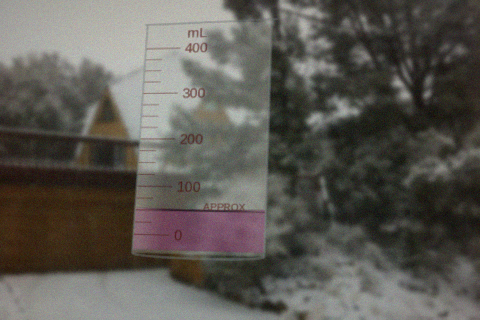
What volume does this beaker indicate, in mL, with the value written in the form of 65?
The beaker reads 50
